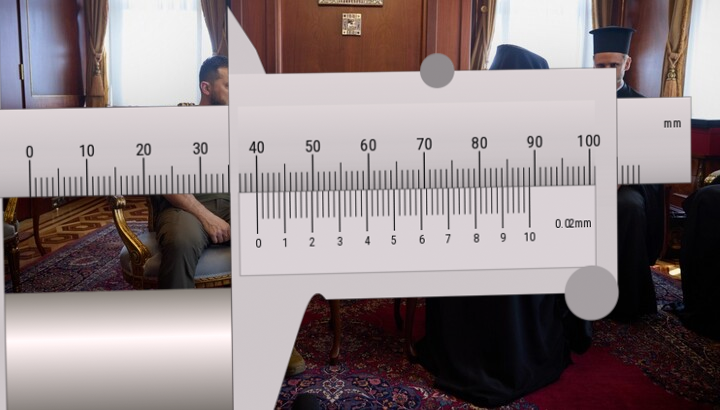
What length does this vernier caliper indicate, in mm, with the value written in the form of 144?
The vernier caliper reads 40.0
